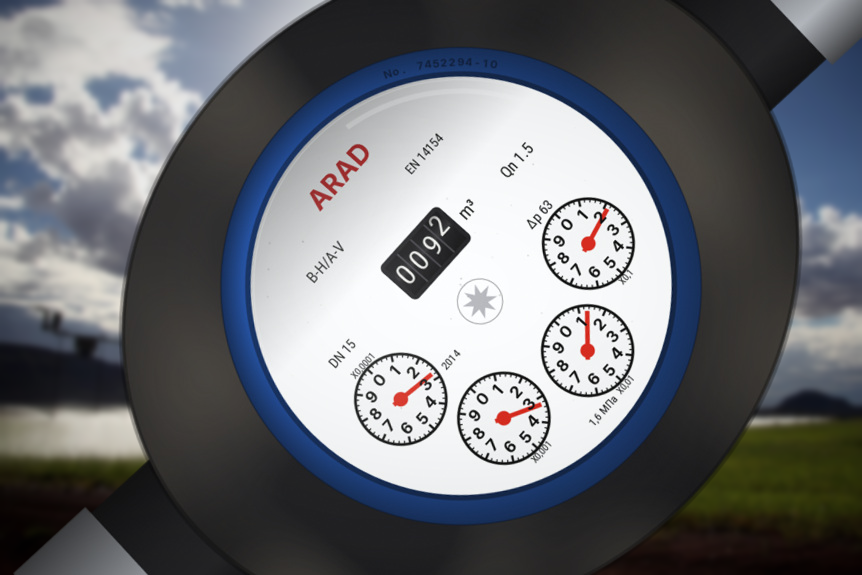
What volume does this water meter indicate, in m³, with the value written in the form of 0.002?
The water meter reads 92.2132
